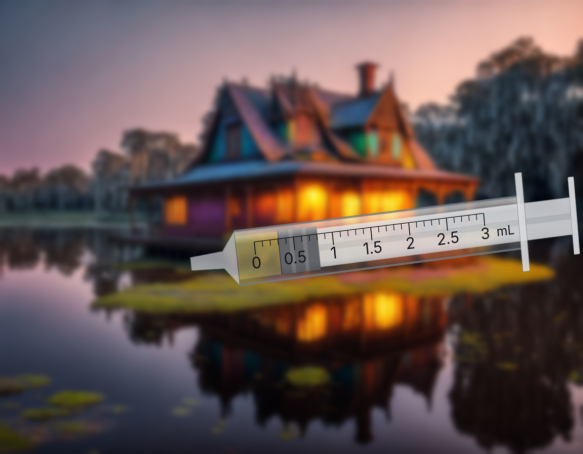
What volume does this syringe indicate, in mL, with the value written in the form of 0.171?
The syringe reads 0.3
